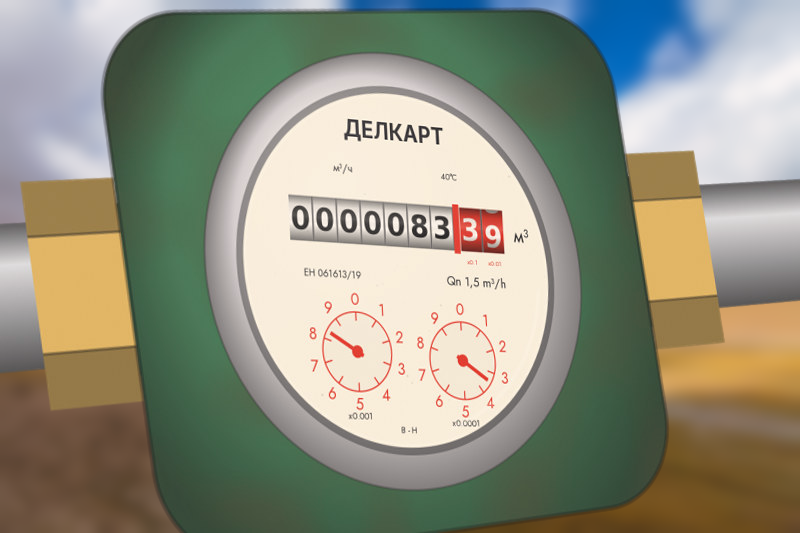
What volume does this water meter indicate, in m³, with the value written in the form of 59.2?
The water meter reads 83.3883
